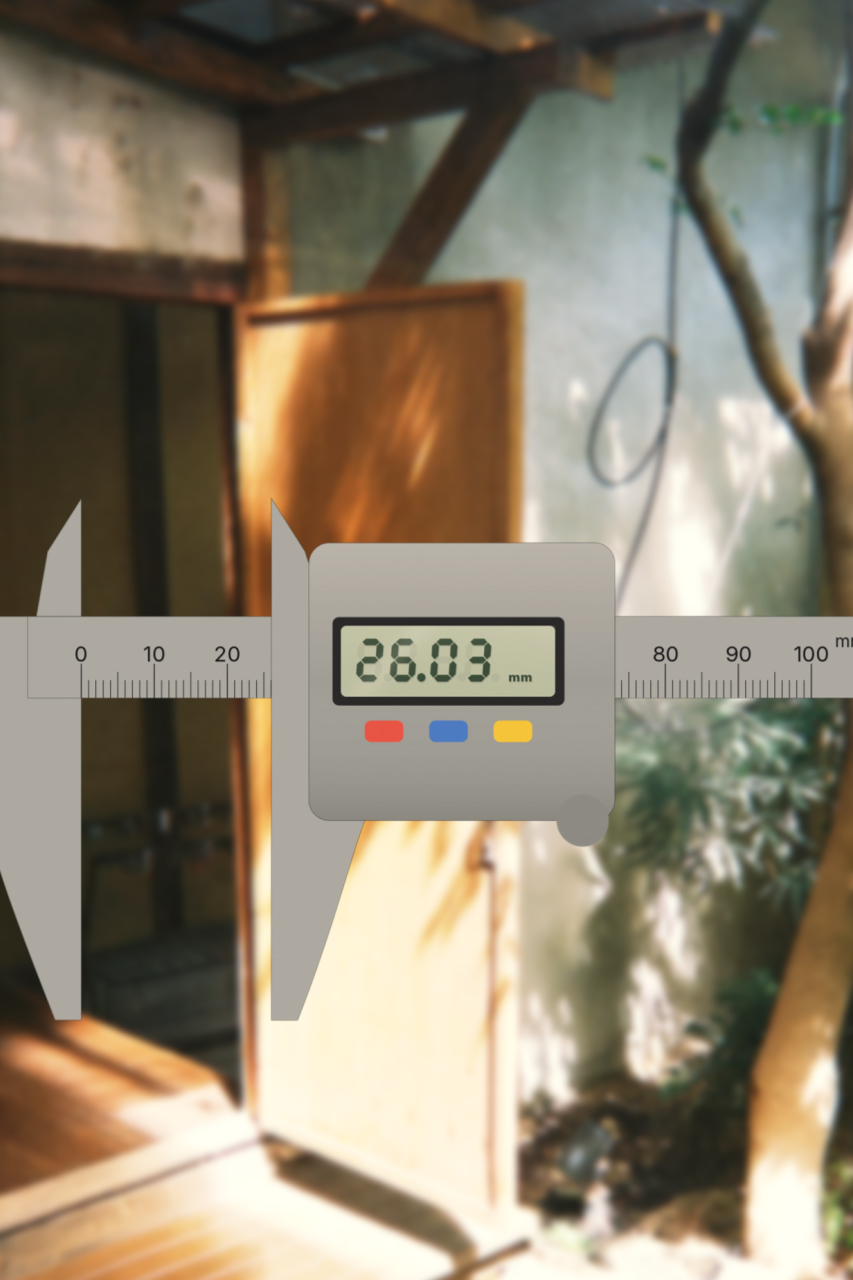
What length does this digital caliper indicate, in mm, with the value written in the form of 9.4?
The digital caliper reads 26.03
